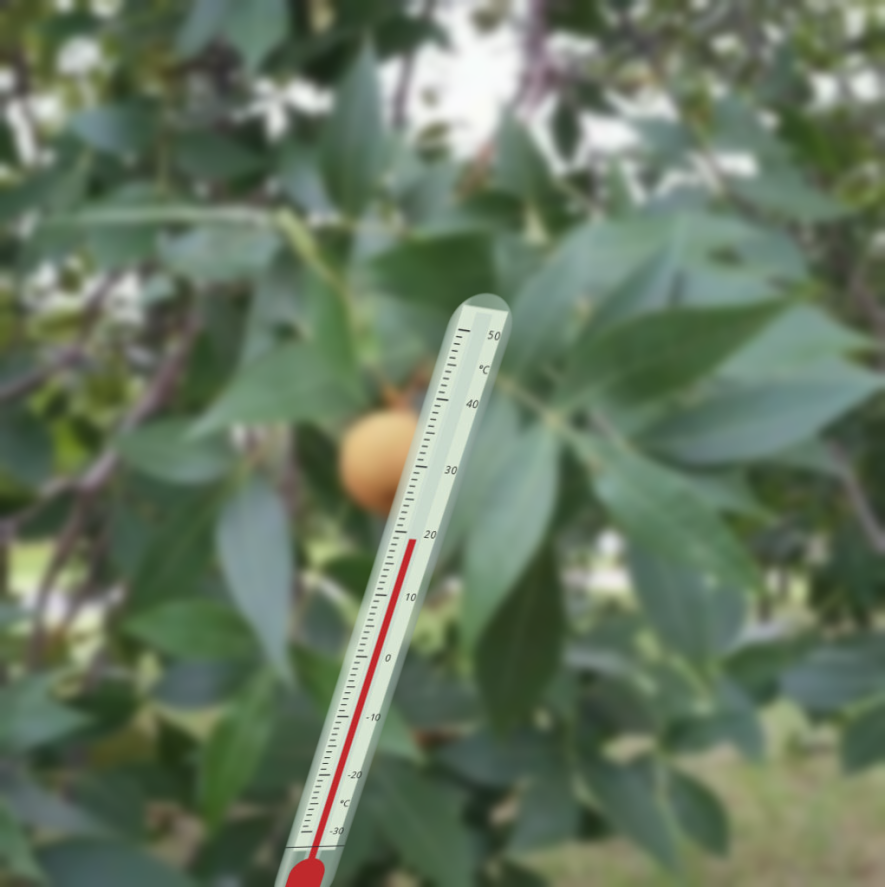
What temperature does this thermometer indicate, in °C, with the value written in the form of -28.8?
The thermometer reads 19
